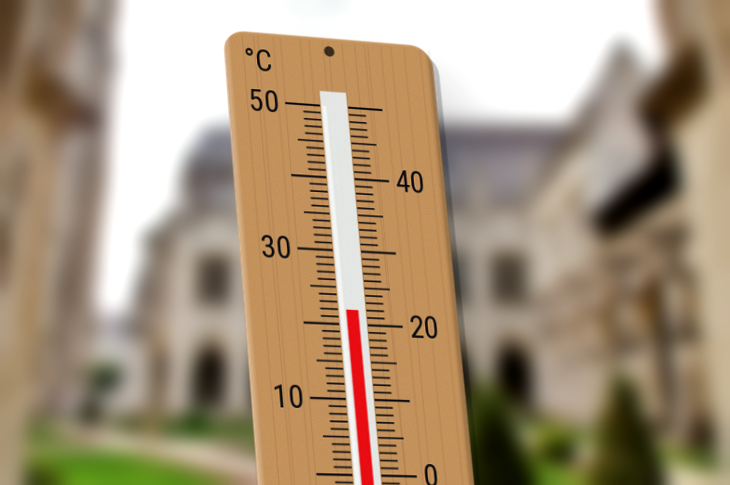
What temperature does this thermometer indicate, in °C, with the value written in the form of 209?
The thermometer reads 22
